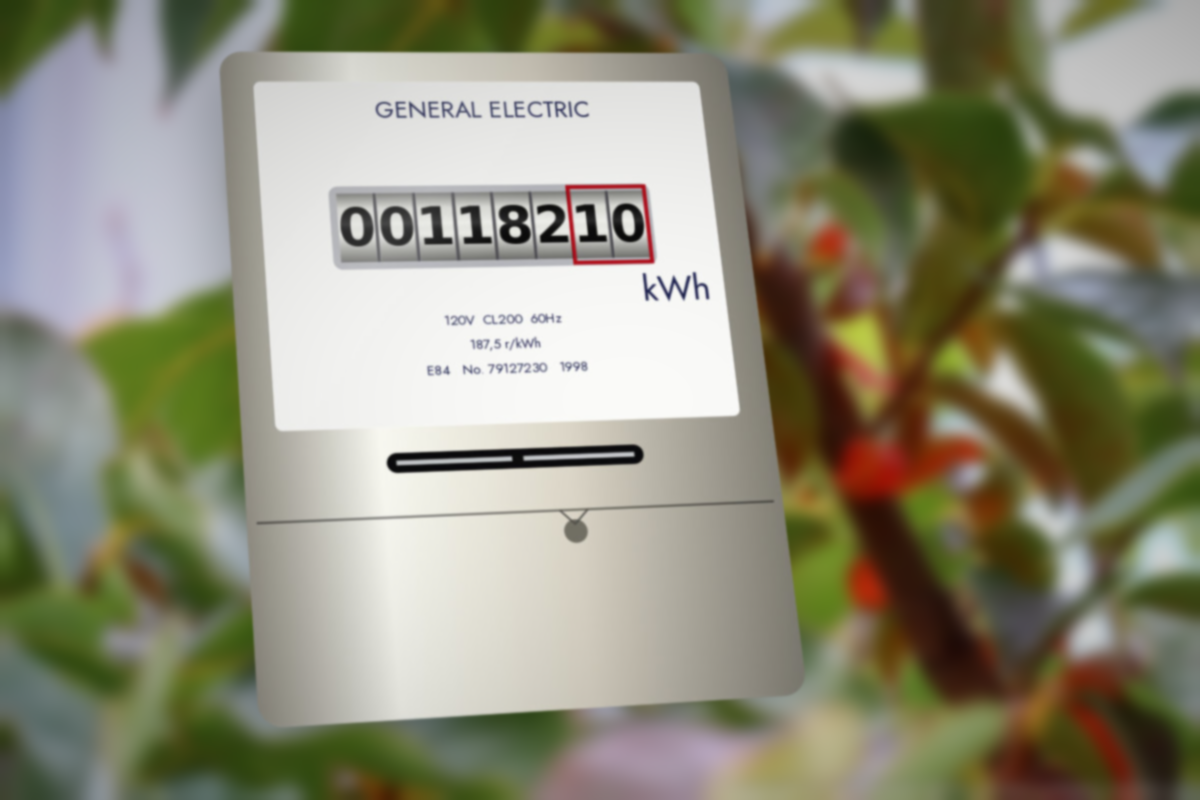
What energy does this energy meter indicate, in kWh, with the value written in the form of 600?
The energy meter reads 1182.10
